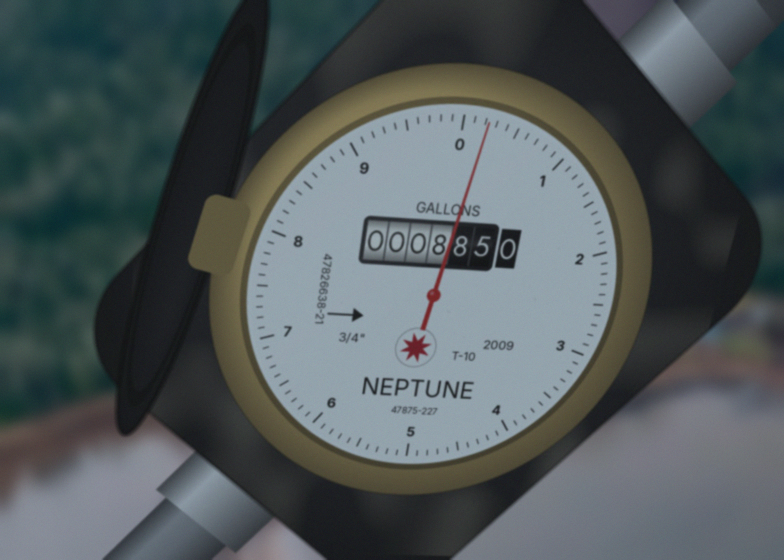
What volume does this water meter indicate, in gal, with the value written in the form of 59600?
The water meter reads 8850.2
